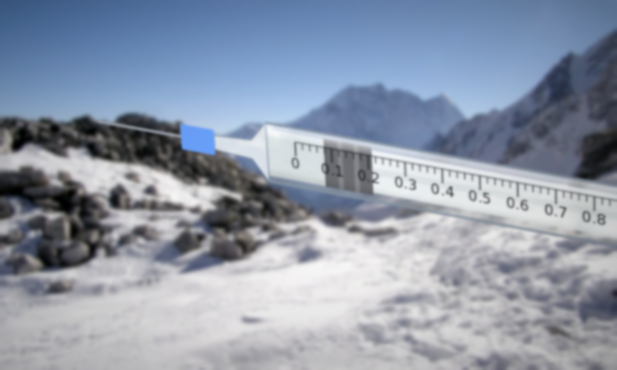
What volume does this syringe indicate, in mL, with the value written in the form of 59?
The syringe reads 0.08
